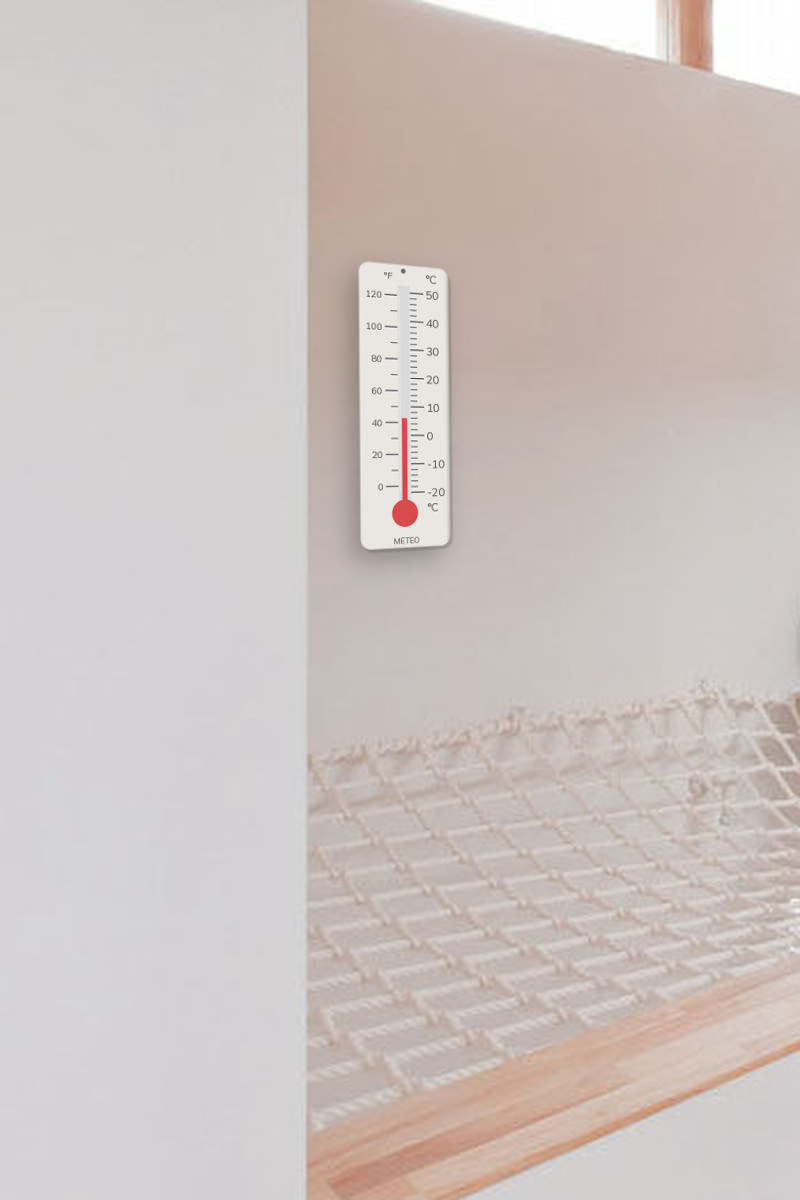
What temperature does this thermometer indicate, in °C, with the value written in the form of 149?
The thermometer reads 6
